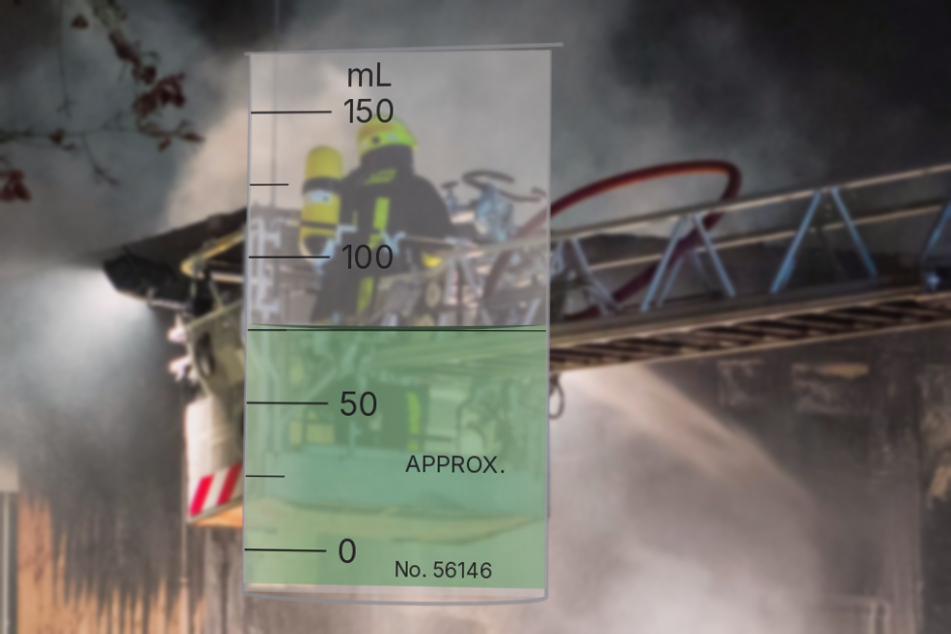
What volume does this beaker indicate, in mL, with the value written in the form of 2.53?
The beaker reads 75
